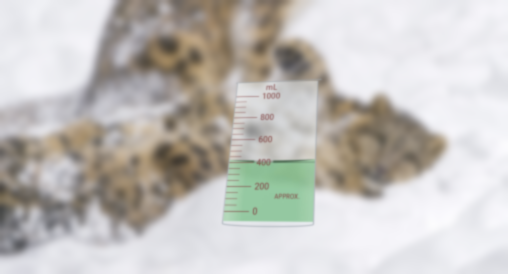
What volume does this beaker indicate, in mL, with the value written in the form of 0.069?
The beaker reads 400
